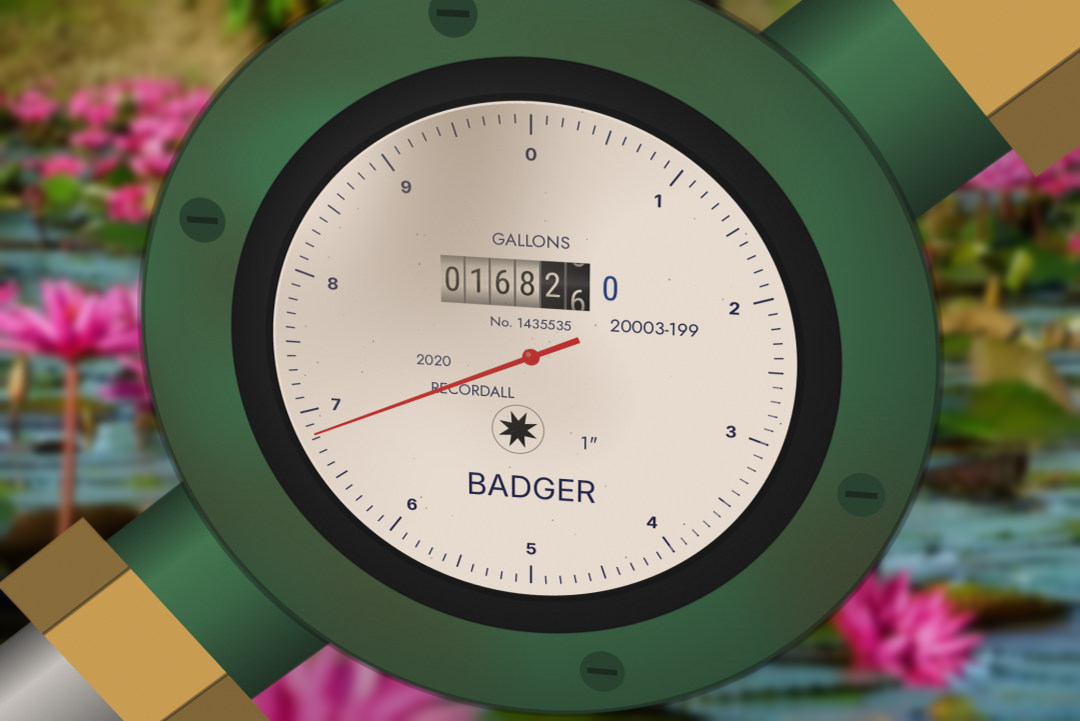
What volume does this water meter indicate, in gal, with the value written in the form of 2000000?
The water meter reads 168256.8
